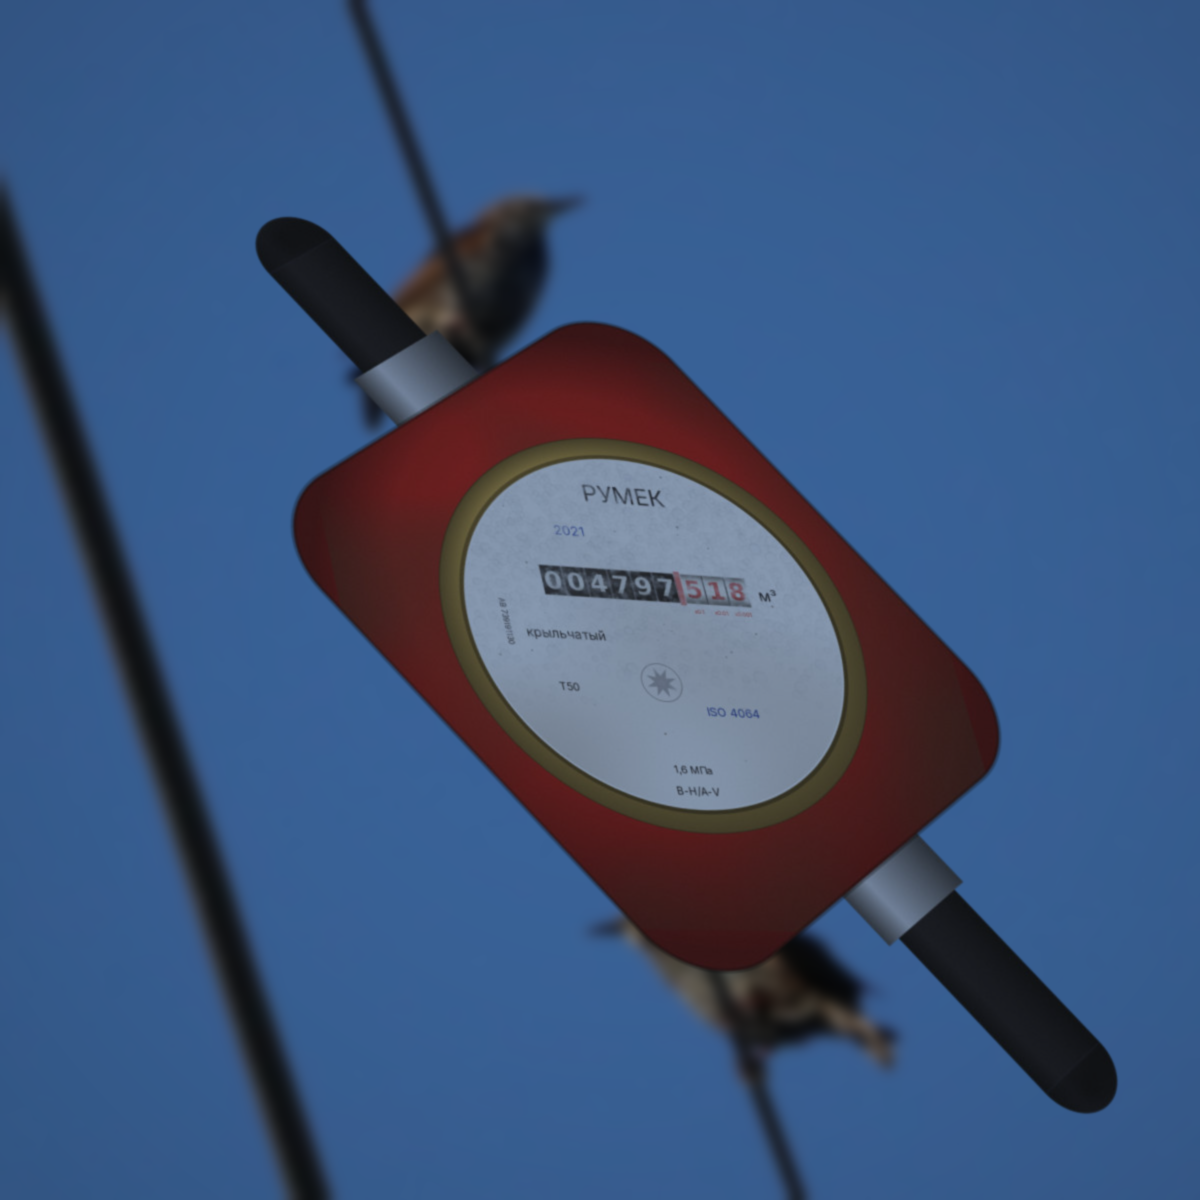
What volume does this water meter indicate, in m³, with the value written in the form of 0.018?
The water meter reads 4797.518
